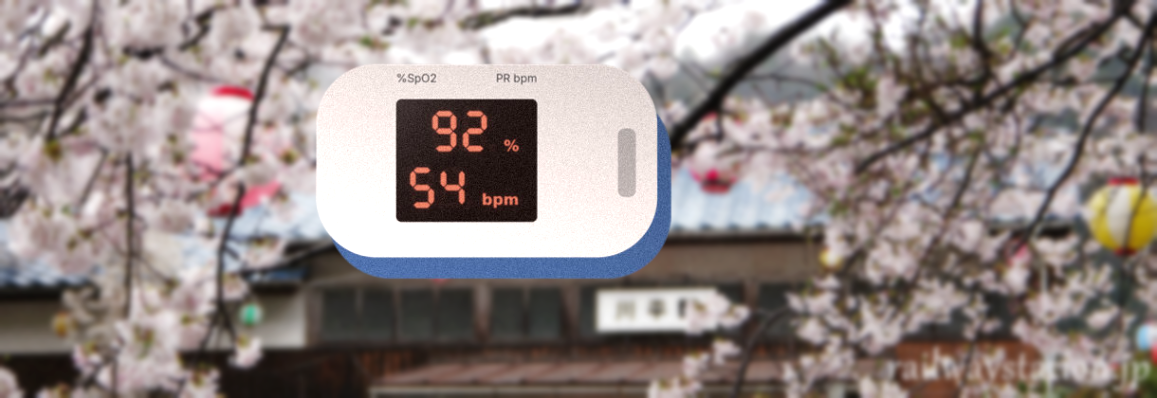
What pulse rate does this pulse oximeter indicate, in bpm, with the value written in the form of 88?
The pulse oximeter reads 54
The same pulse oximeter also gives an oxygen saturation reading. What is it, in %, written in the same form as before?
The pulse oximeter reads 92
